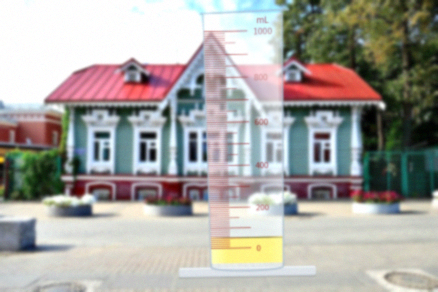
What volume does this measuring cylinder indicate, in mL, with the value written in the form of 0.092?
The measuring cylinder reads 50
